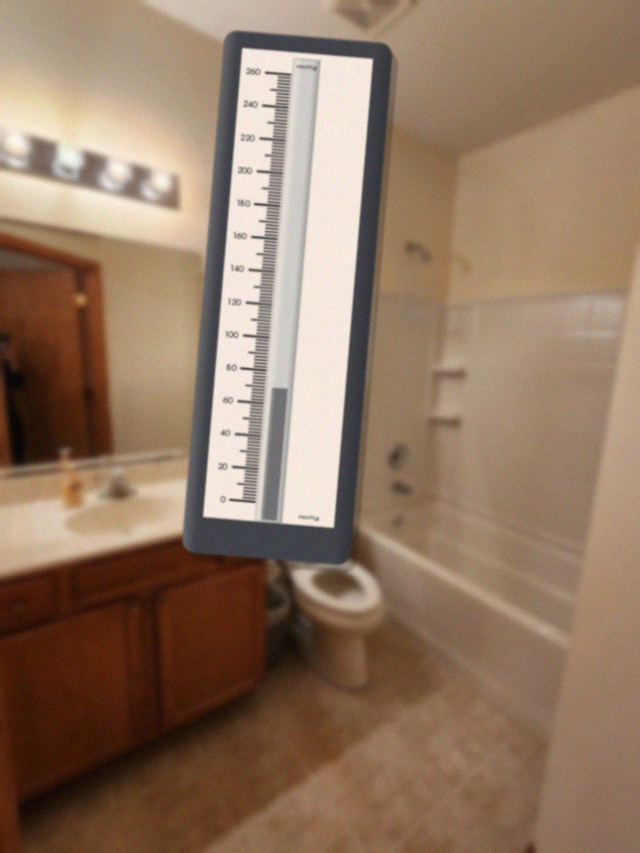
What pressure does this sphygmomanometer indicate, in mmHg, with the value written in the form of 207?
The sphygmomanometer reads 70
